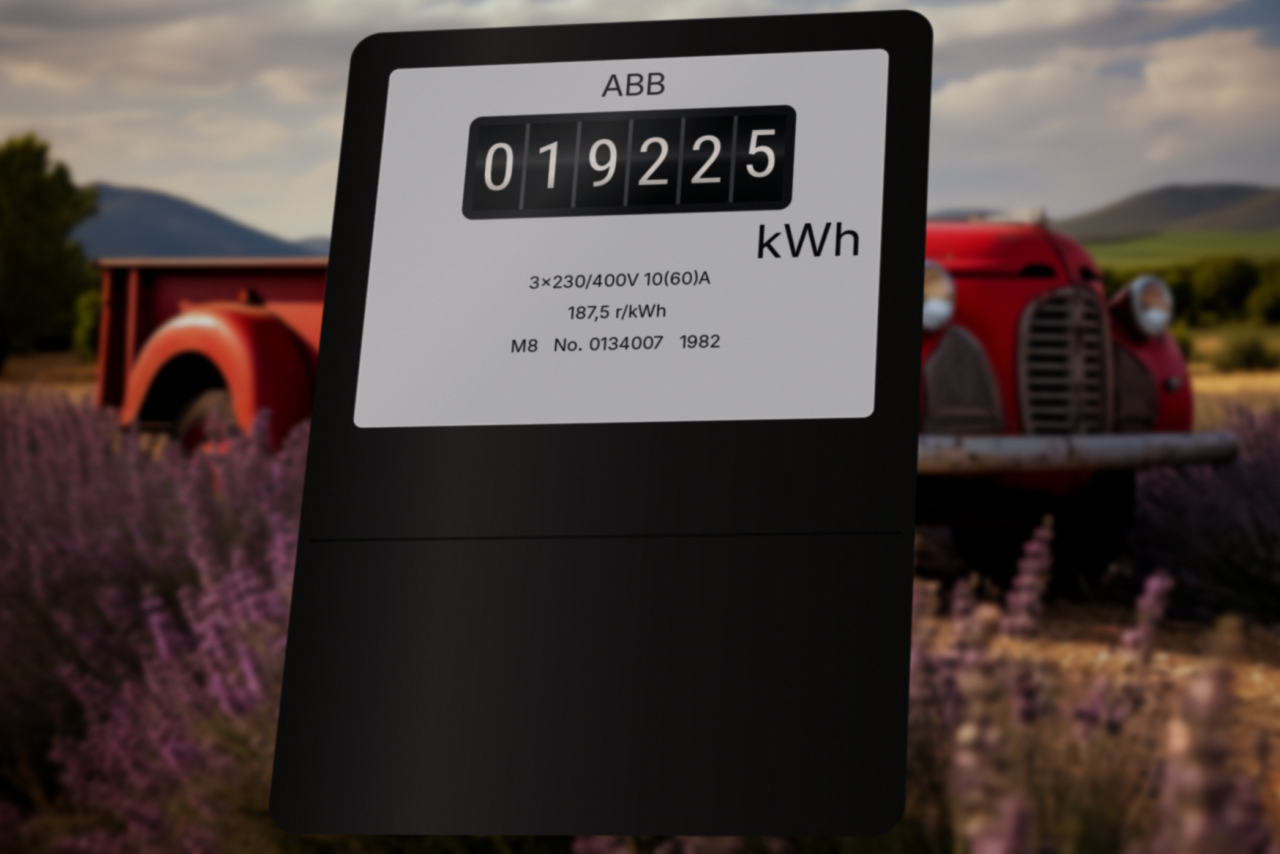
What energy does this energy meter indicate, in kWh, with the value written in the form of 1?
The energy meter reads 19225
